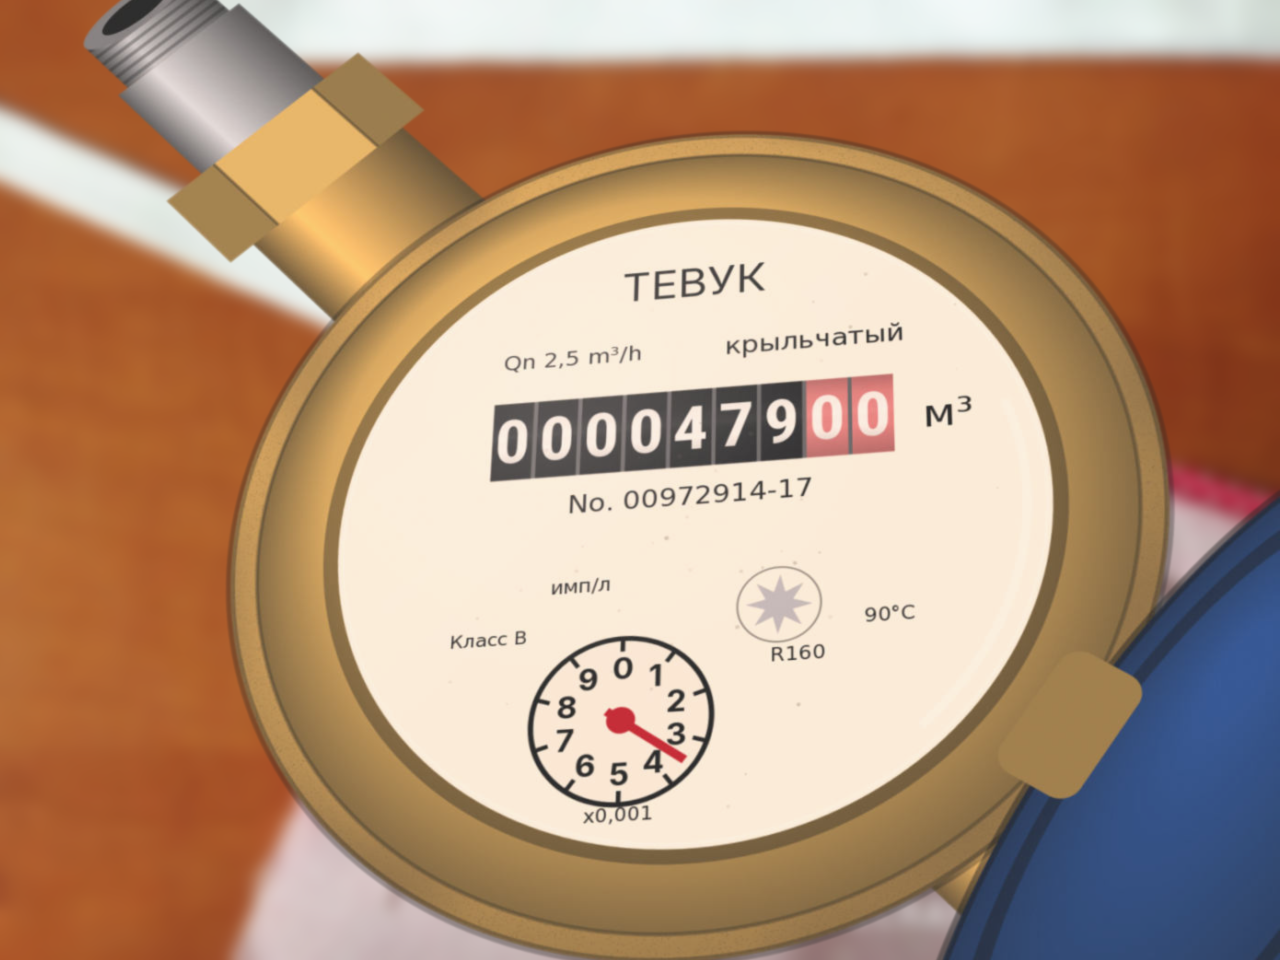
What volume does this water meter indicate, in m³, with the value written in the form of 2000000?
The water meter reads 479.003
